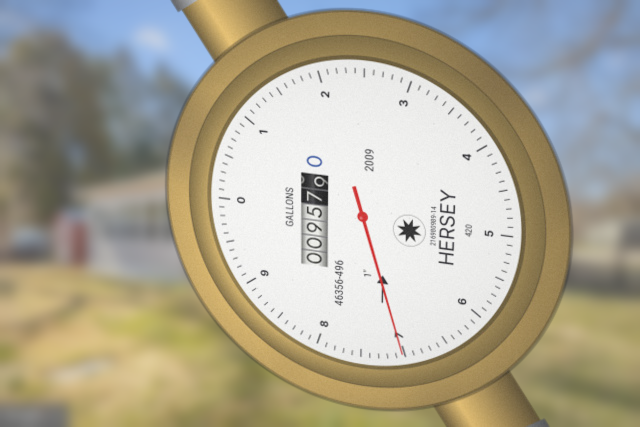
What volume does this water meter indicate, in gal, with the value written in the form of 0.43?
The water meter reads 95787.0
